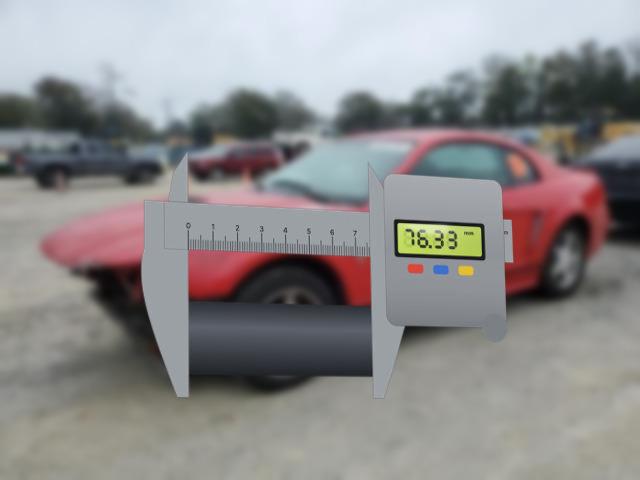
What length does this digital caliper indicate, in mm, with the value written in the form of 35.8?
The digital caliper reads 76.33
